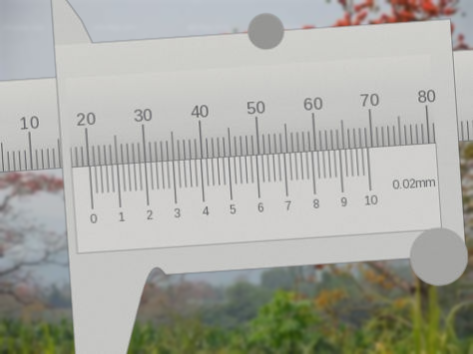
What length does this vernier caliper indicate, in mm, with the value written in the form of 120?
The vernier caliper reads 20.2
